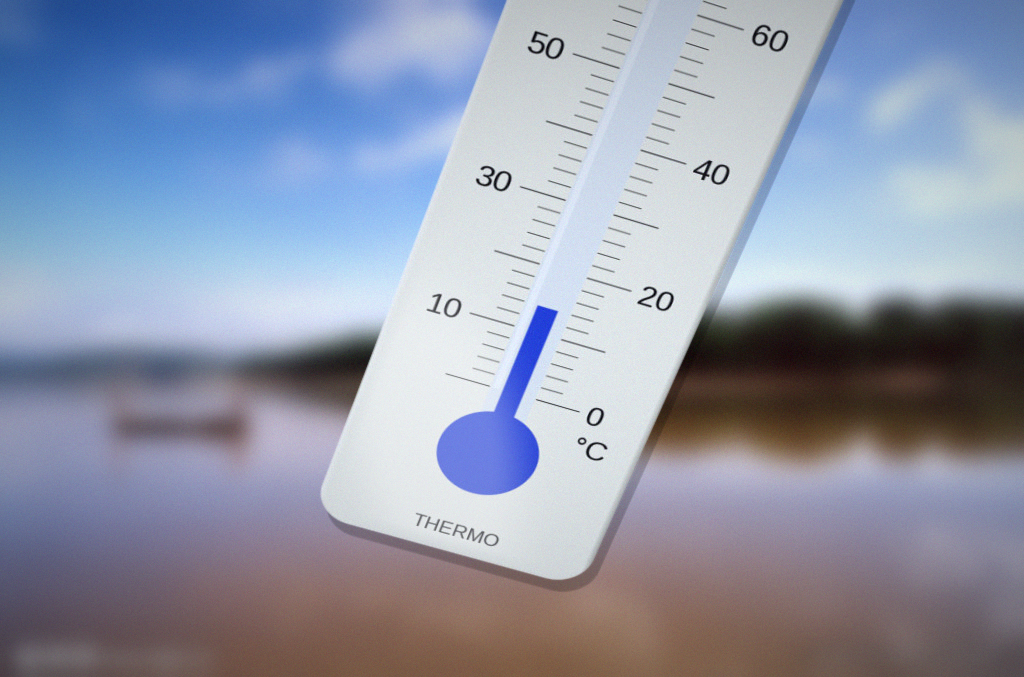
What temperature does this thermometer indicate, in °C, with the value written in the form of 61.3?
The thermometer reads 14
